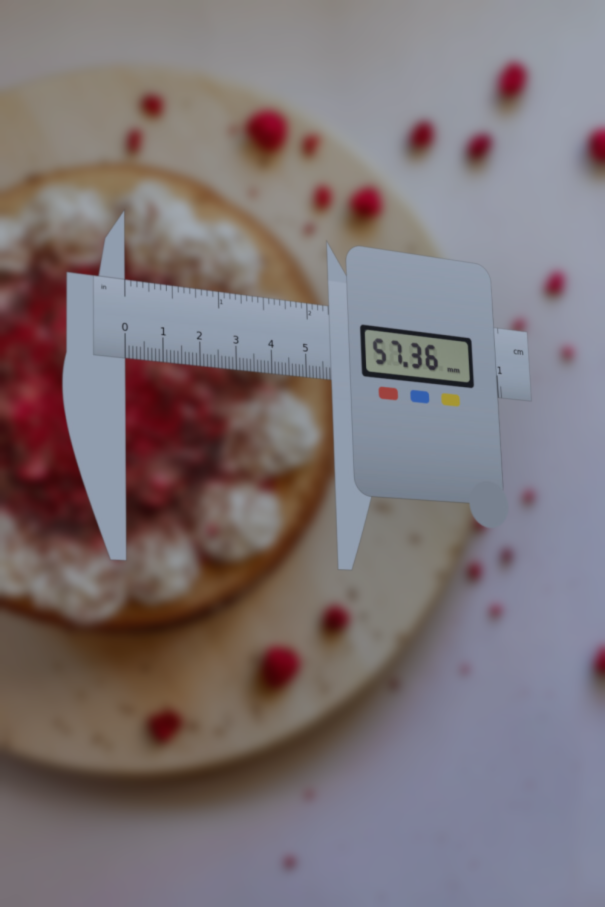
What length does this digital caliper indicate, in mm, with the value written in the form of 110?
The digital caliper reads 57.36
